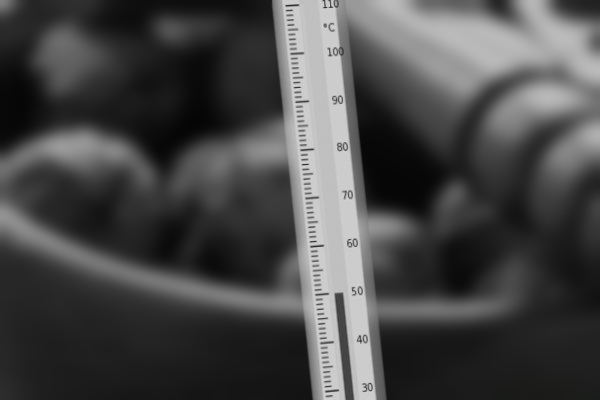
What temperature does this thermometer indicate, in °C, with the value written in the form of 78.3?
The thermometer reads 50
